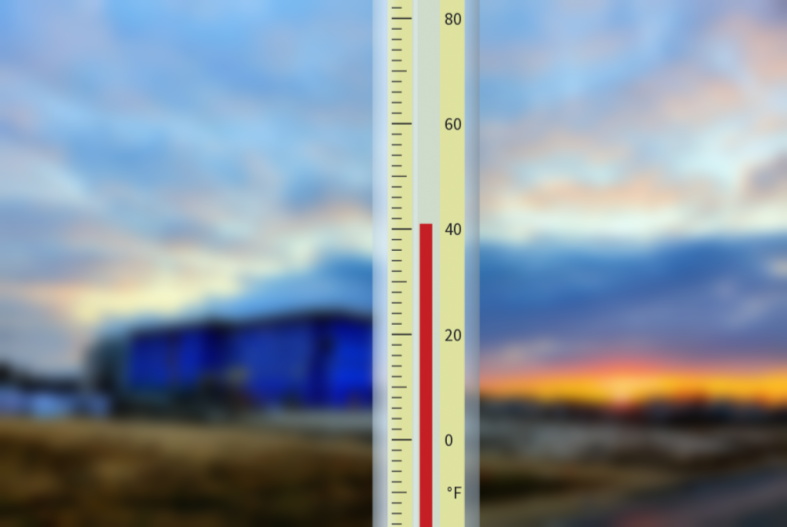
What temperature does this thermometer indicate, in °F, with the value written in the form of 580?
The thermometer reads 41
